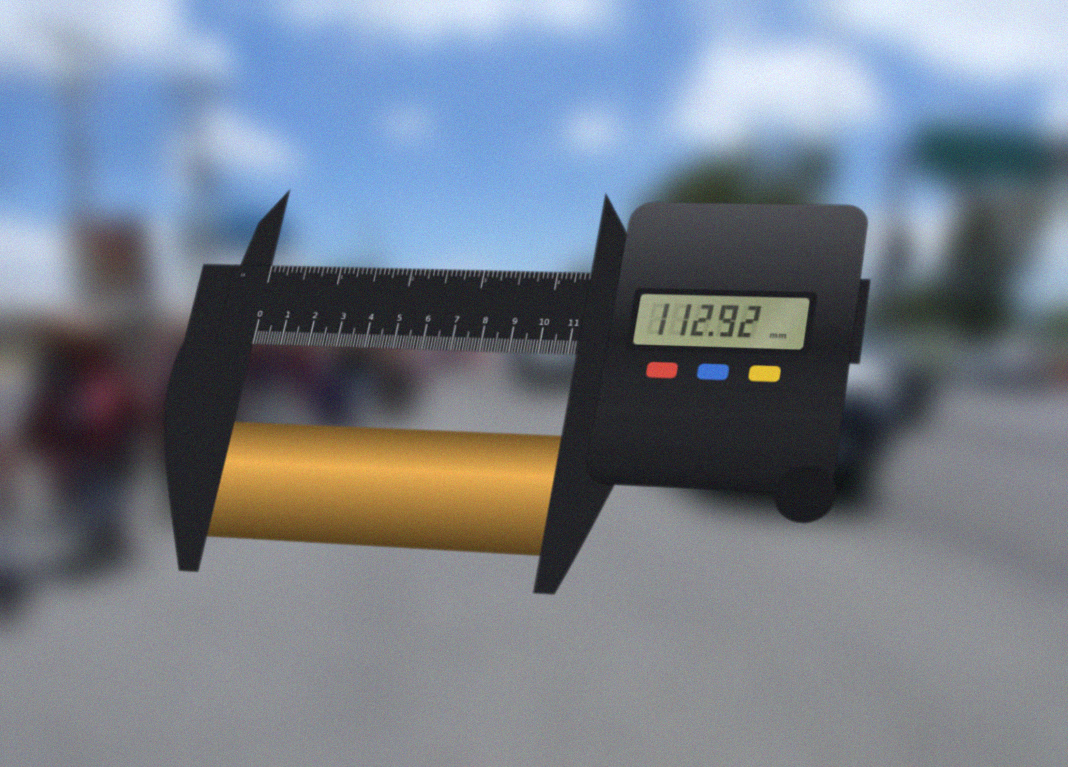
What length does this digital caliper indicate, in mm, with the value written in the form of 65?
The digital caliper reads 112.92
